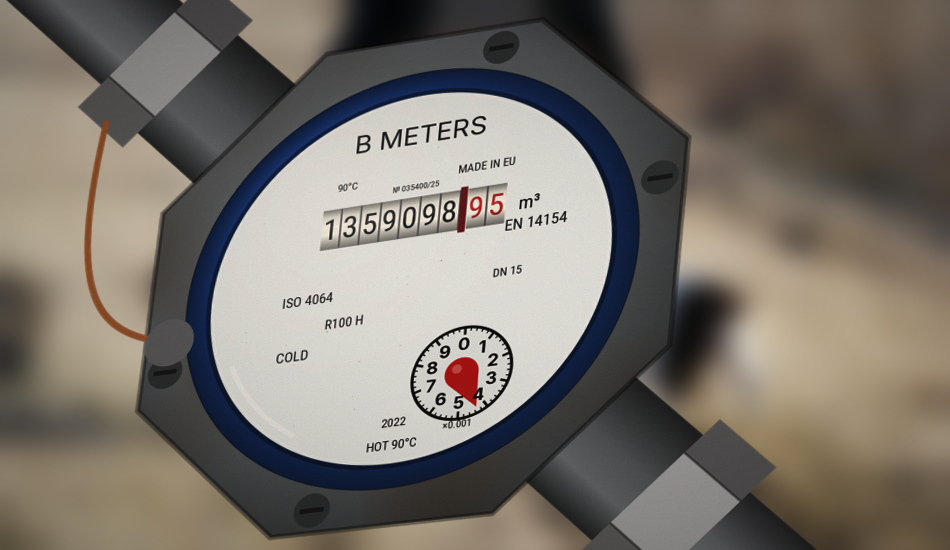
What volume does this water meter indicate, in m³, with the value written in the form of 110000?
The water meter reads 1359098.954
